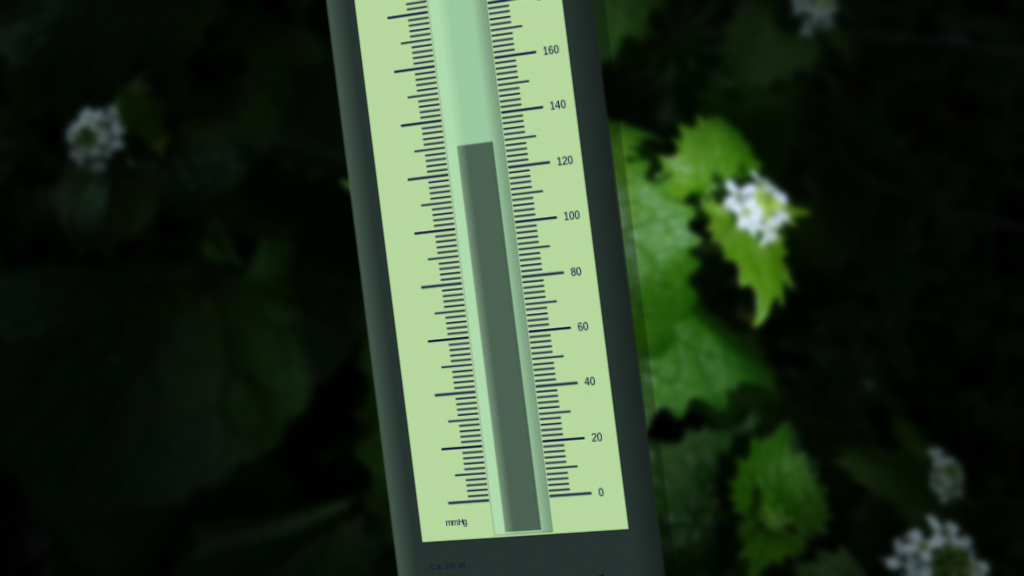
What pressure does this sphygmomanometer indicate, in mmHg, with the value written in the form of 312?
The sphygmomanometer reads 130
